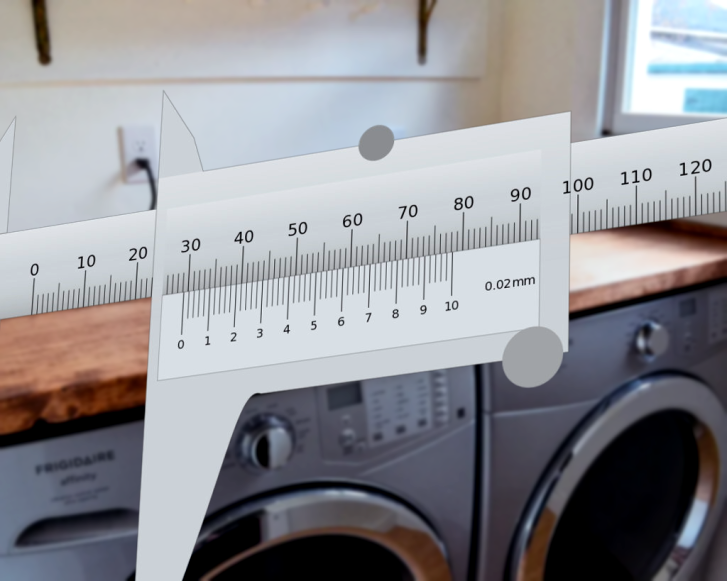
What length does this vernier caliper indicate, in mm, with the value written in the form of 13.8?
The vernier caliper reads 29.2
